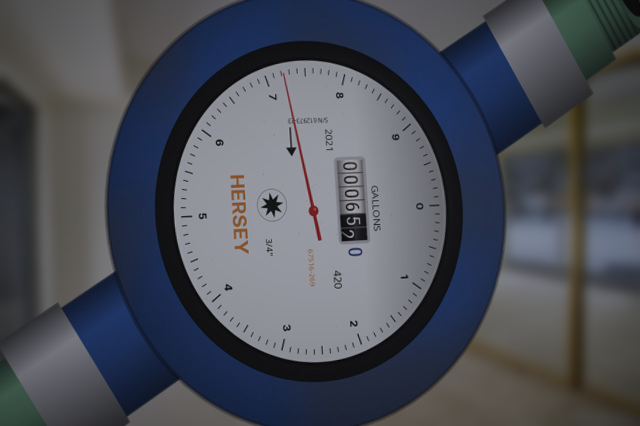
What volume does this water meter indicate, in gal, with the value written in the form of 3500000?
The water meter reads 6517.2
